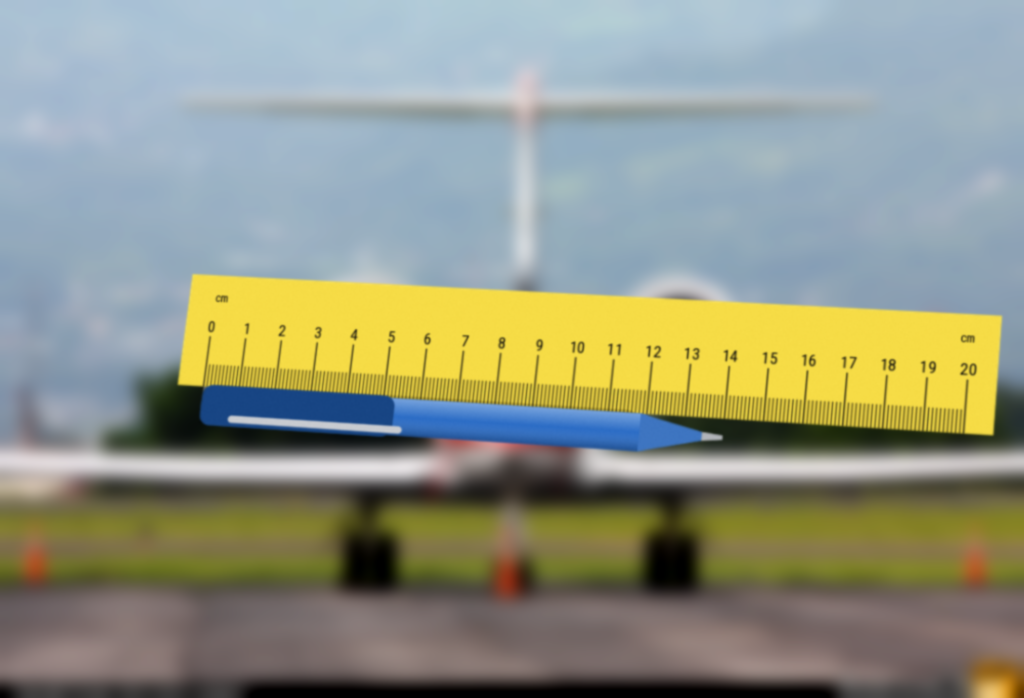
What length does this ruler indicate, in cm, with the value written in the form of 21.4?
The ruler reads 14
